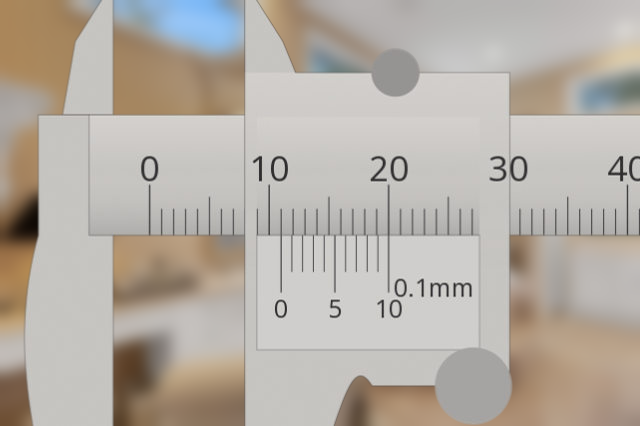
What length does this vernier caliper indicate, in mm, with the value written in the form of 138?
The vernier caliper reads 11.0
